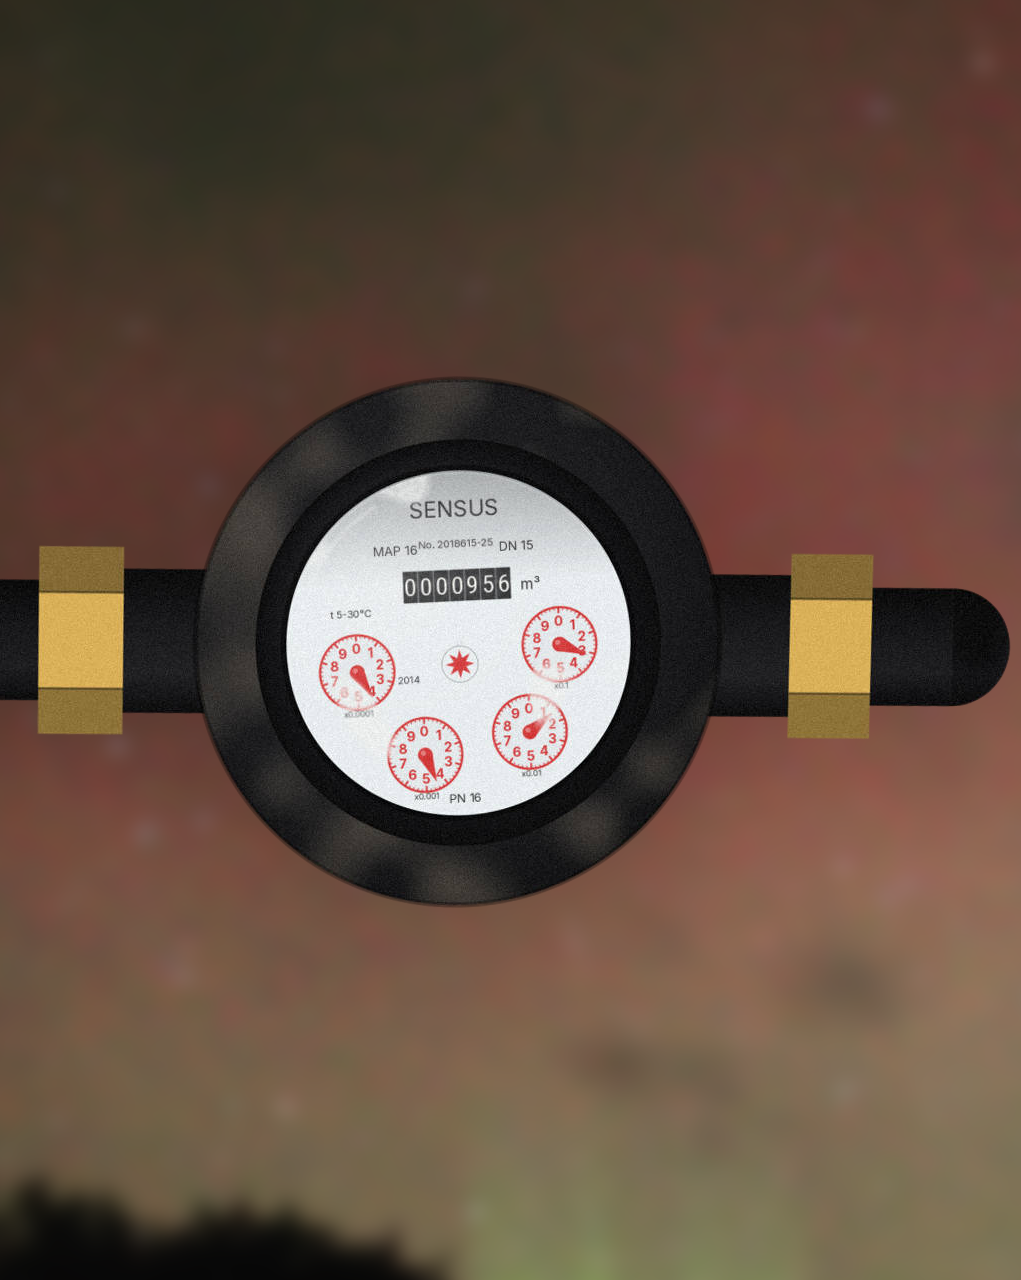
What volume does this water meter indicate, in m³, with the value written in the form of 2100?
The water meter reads 956.3144
